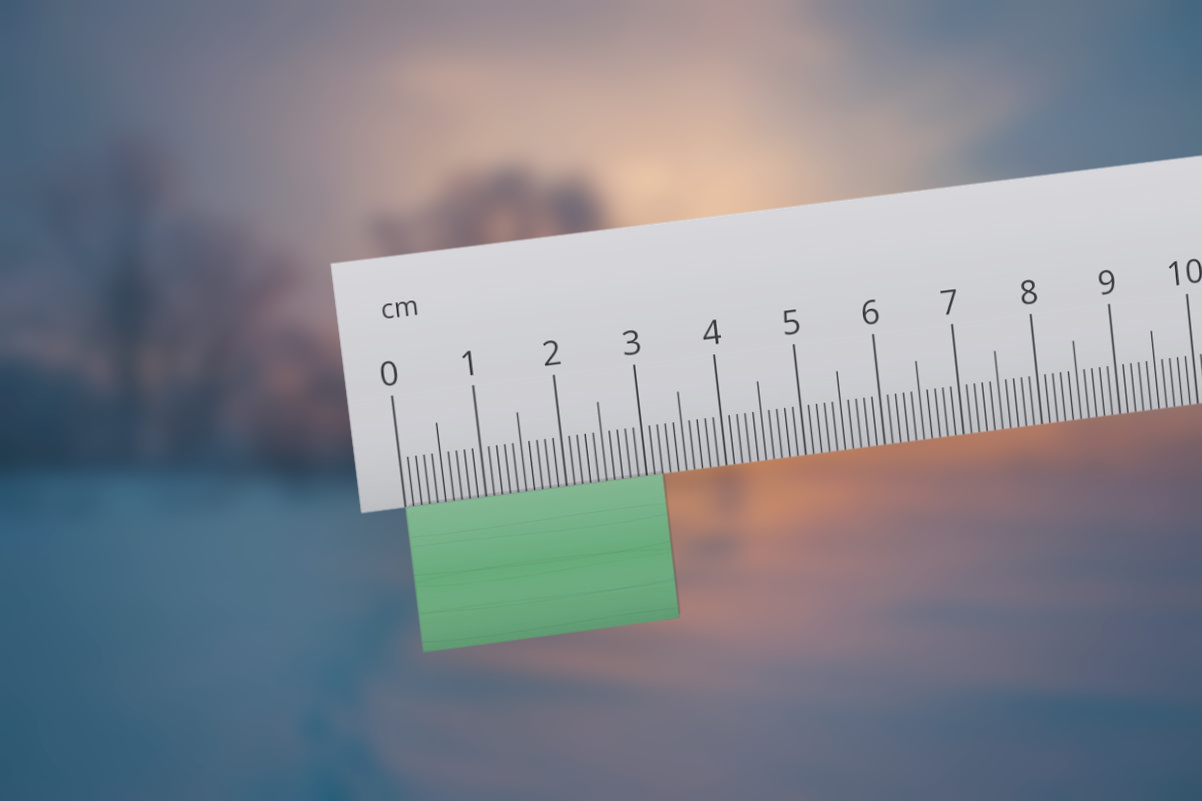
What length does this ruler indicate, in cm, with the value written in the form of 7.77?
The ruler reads 3.2
